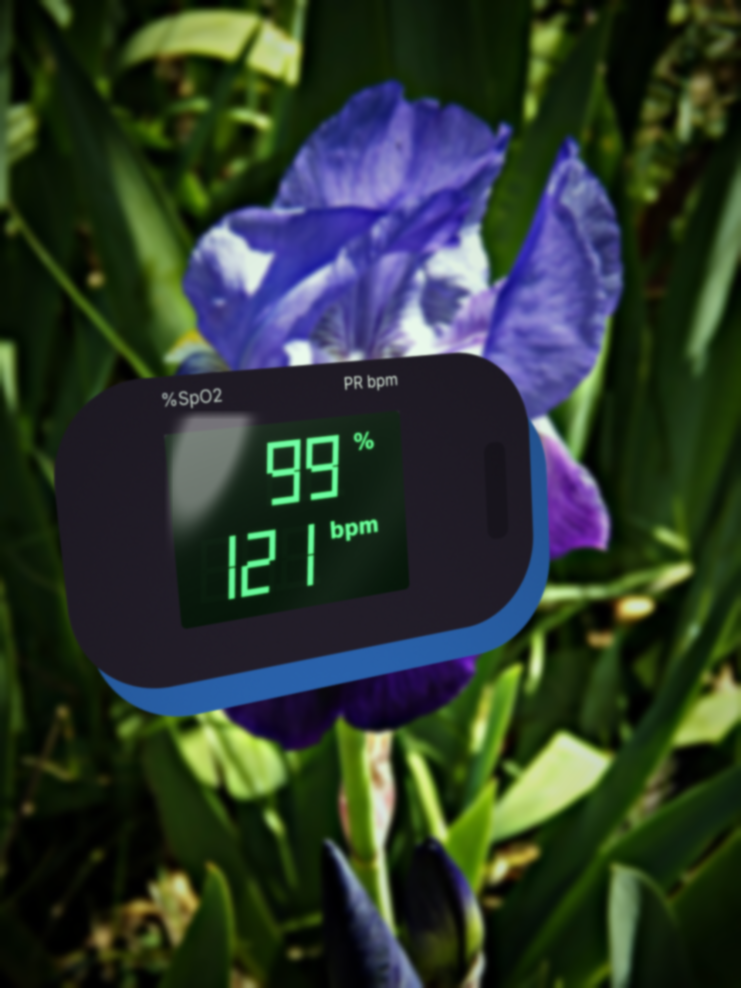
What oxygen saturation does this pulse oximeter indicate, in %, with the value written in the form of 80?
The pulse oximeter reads 99
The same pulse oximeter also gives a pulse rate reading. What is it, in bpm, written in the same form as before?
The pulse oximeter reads 121
